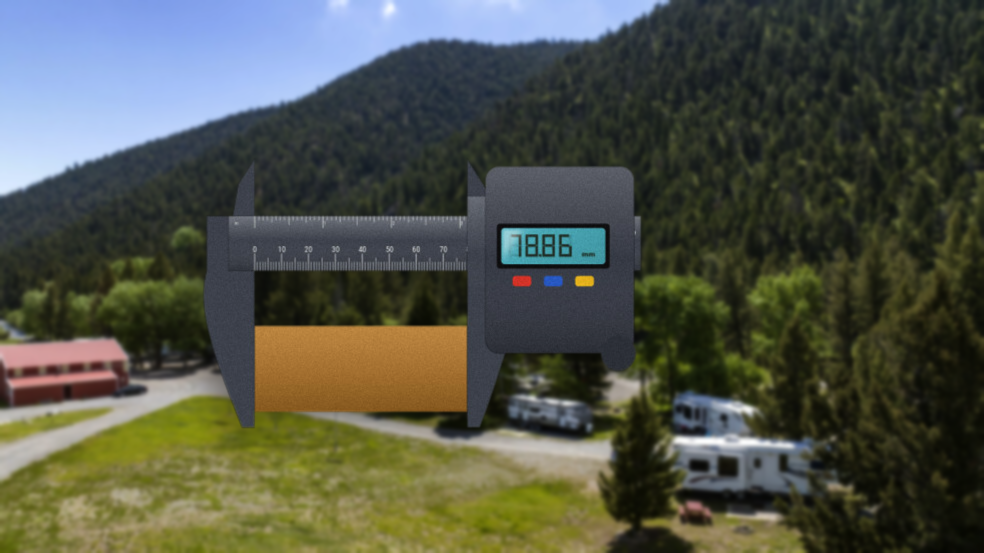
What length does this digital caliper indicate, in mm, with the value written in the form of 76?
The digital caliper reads 78.86
